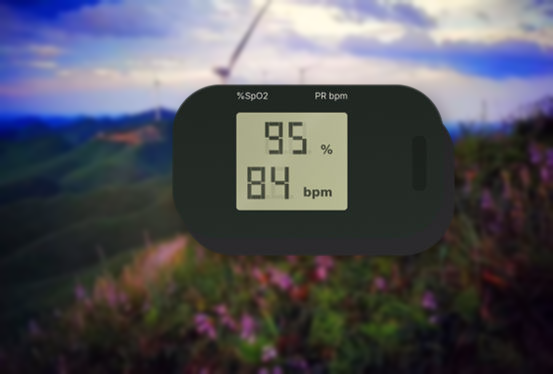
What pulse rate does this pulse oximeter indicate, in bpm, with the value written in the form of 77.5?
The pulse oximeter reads 84
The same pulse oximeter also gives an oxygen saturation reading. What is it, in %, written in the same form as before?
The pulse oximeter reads 95
